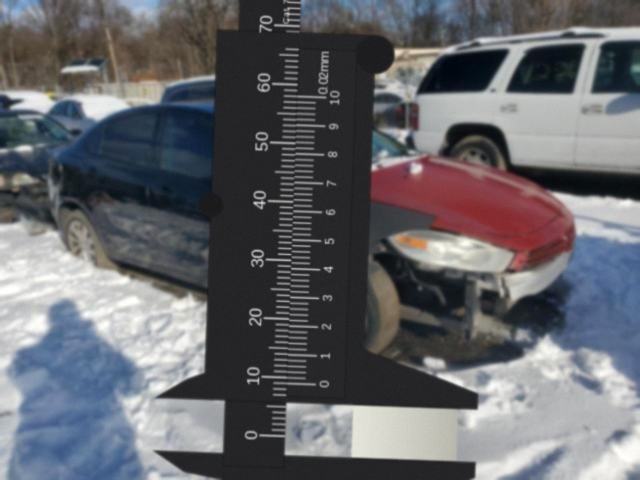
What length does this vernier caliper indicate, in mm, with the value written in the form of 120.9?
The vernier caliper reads 9.0
